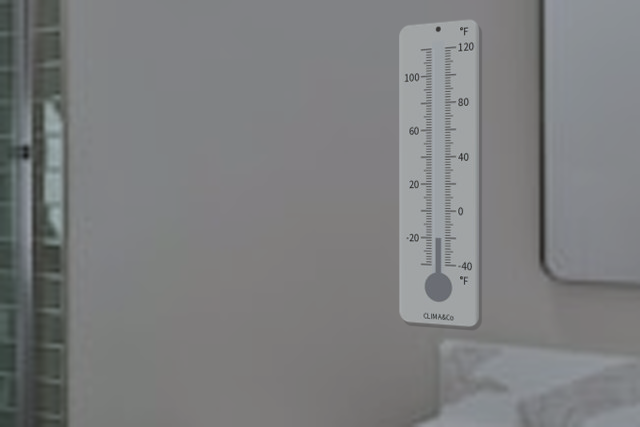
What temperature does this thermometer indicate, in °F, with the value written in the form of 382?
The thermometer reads -20
